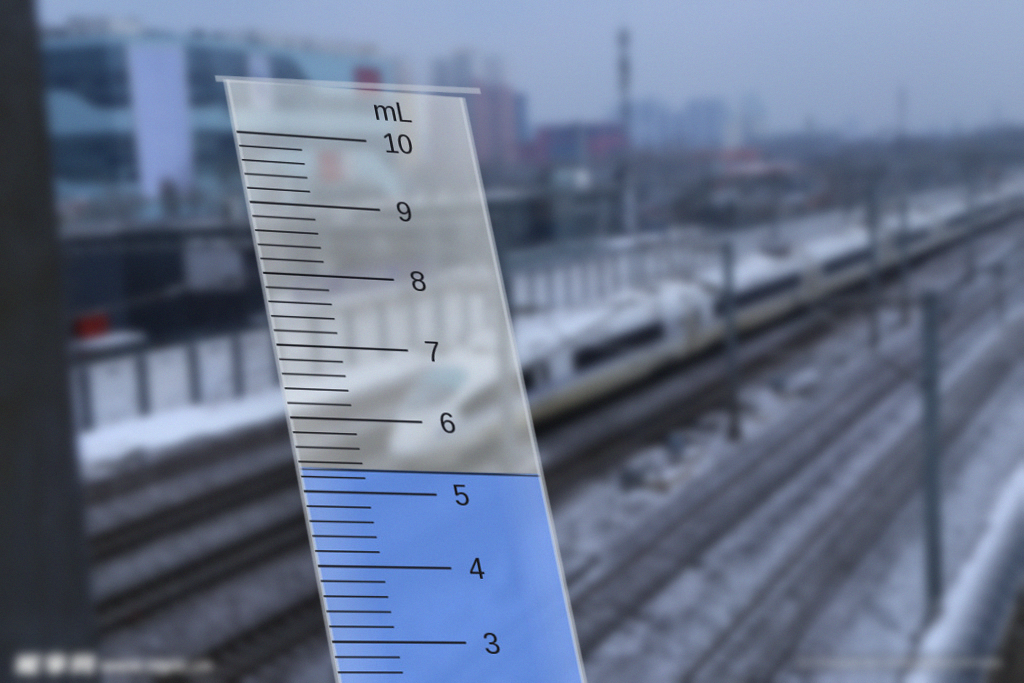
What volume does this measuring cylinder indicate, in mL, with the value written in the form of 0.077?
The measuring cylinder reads 5.3
